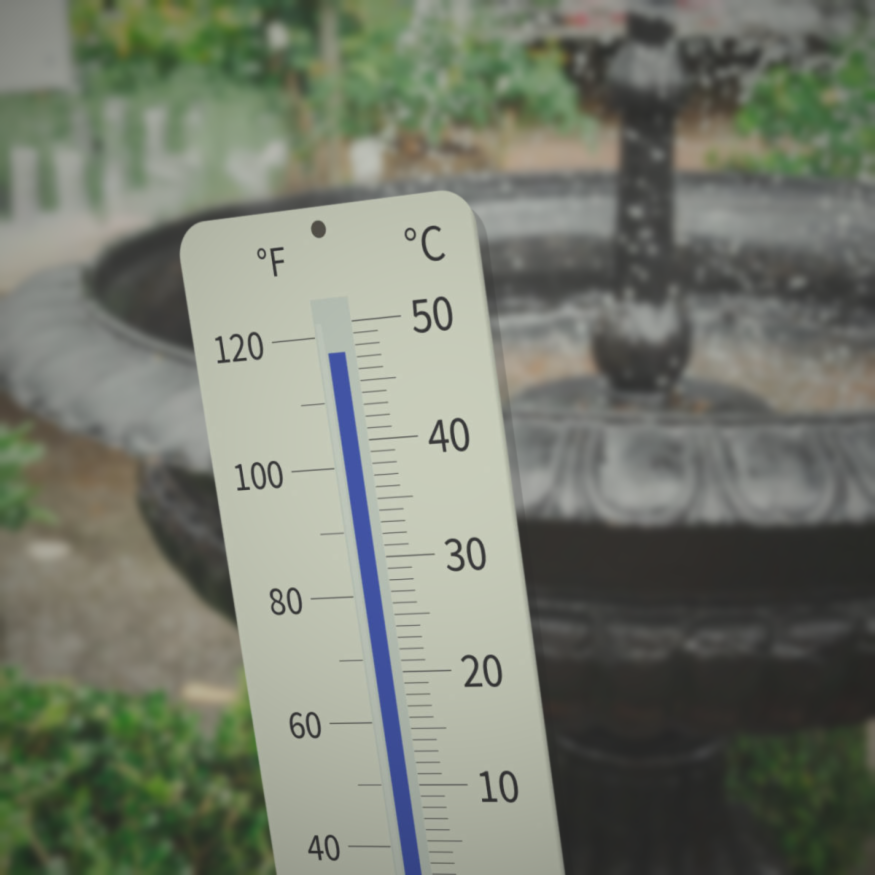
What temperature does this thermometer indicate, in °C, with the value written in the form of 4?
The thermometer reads 47.5
